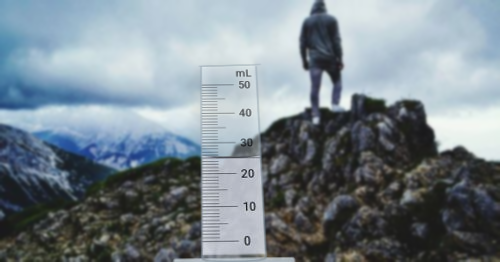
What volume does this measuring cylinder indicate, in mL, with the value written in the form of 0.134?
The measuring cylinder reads 25
